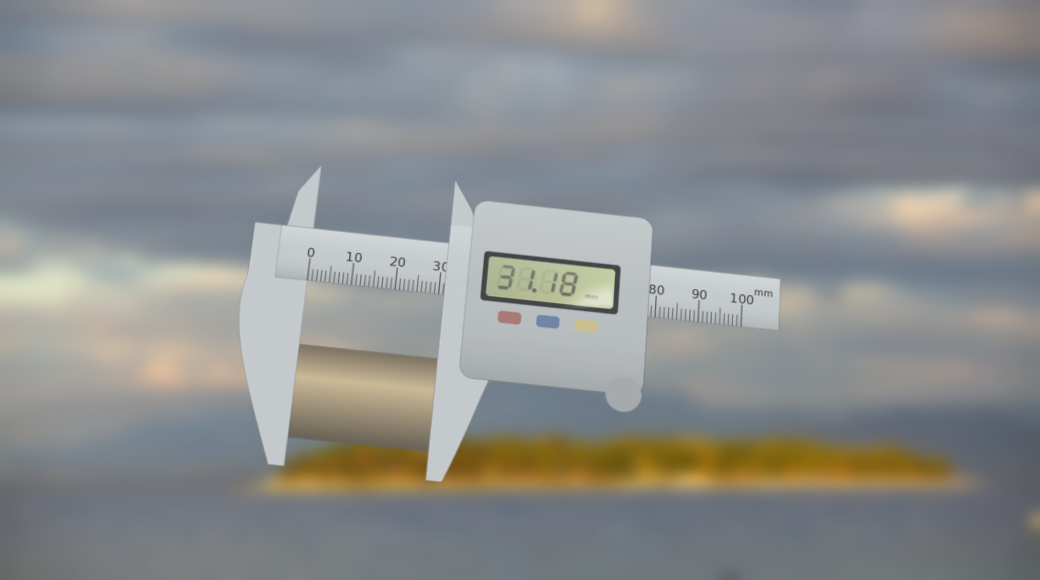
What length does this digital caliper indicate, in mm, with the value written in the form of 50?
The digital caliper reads 31.18
